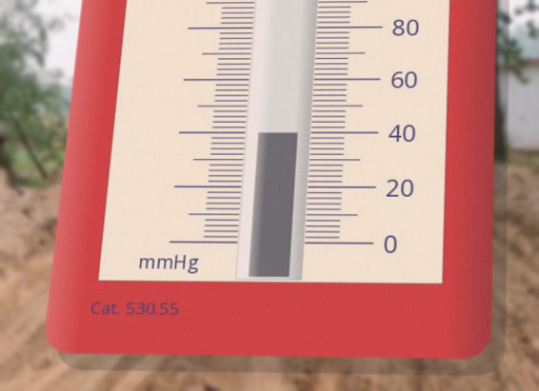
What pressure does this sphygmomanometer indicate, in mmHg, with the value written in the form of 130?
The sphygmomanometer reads 40
